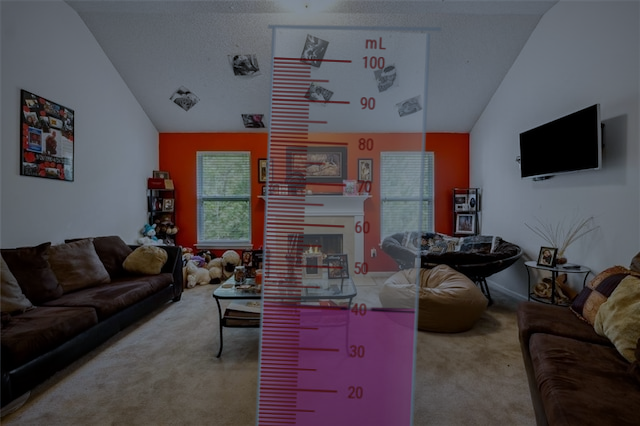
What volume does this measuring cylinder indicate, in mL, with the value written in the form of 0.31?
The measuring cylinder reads 40
